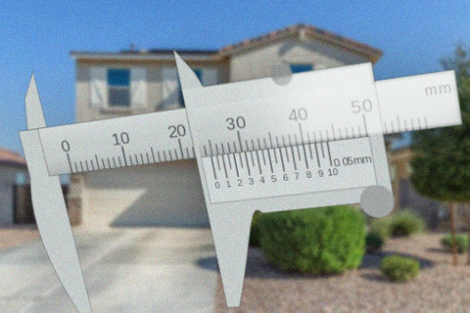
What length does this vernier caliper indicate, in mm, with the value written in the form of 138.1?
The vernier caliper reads 24.8
